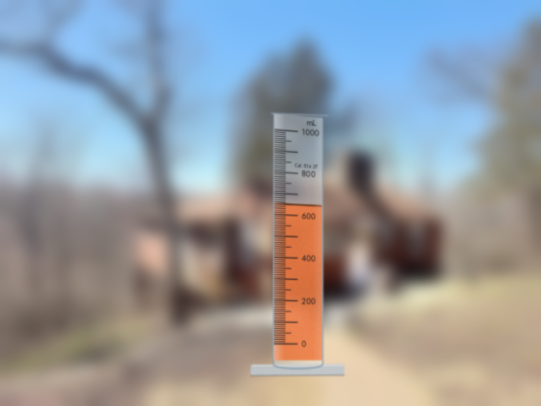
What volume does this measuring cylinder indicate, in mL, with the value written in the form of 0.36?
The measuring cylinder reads 650
